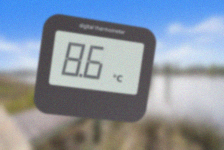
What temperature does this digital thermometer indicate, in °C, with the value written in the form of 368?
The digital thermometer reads 8.6
